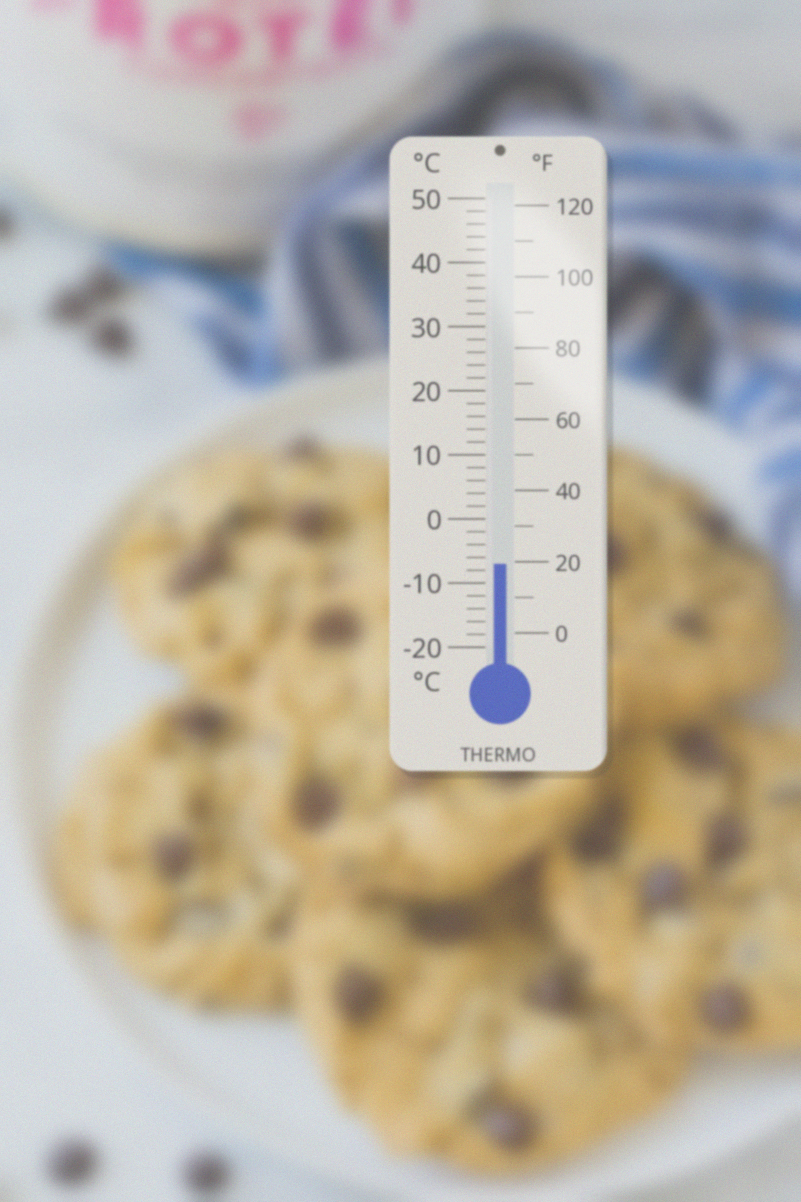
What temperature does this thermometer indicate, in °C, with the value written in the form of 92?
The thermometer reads -7
